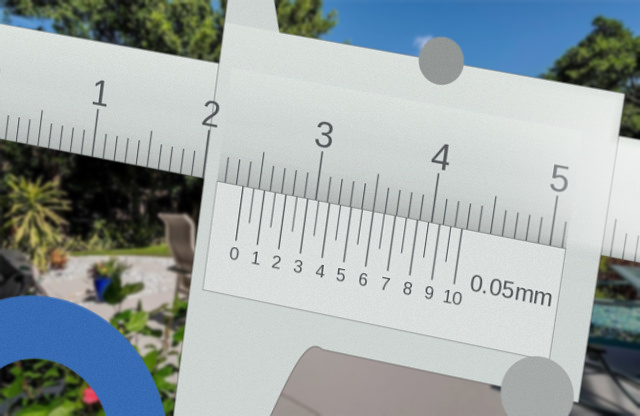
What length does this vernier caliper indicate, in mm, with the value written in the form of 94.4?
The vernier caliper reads 23.6
